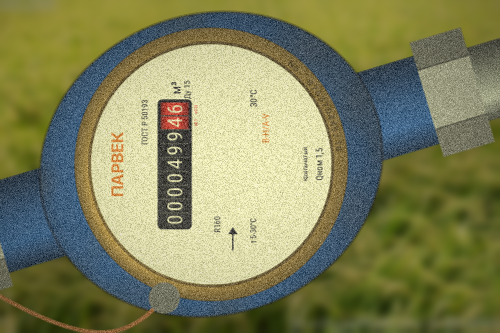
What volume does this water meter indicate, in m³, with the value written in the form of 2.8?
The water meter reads 499.46
